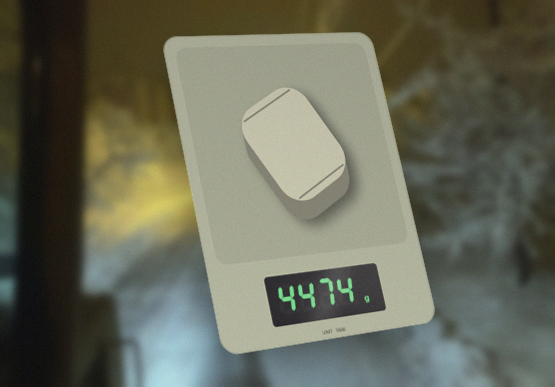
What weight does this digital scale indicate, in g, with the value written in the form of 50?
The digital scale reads 4474
